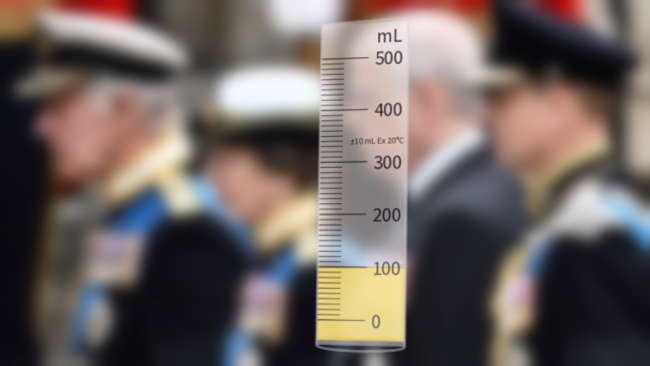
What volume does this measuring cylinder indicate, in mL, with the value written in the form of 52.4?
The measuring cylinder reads 100
